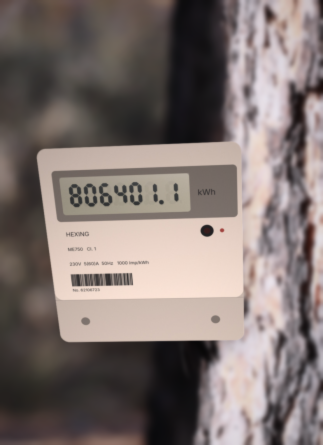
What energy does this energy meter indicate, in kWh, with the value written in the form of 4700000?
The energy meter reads 806401.1
